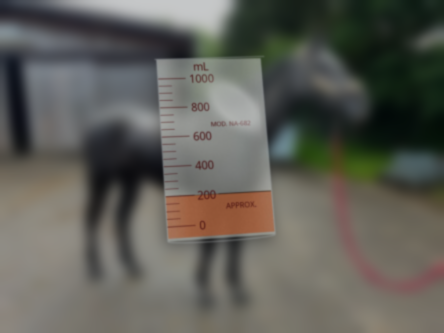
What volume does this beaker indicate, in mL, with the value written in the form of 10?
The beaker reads 200
